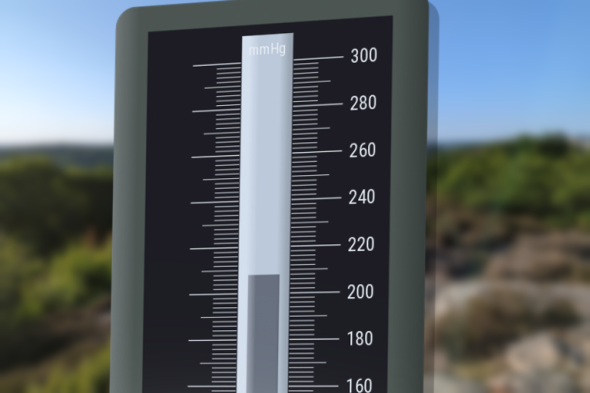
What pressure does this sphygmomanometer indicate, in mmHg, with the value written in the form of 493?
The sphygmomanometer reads 208
